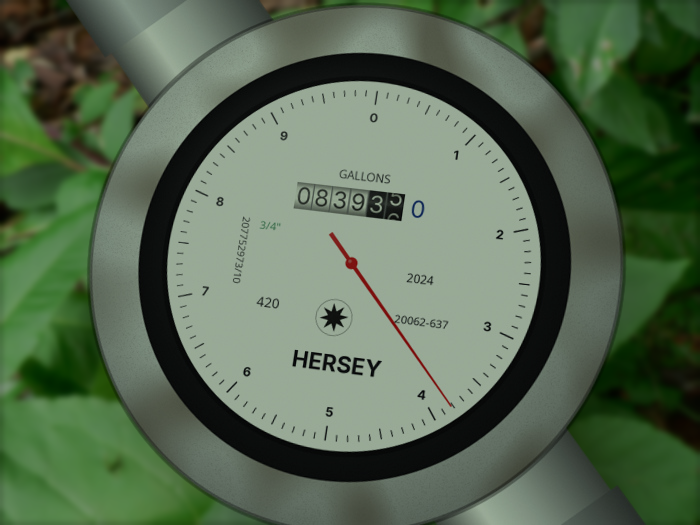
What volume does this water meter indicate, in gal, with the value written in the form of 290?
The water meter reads 839353.8
